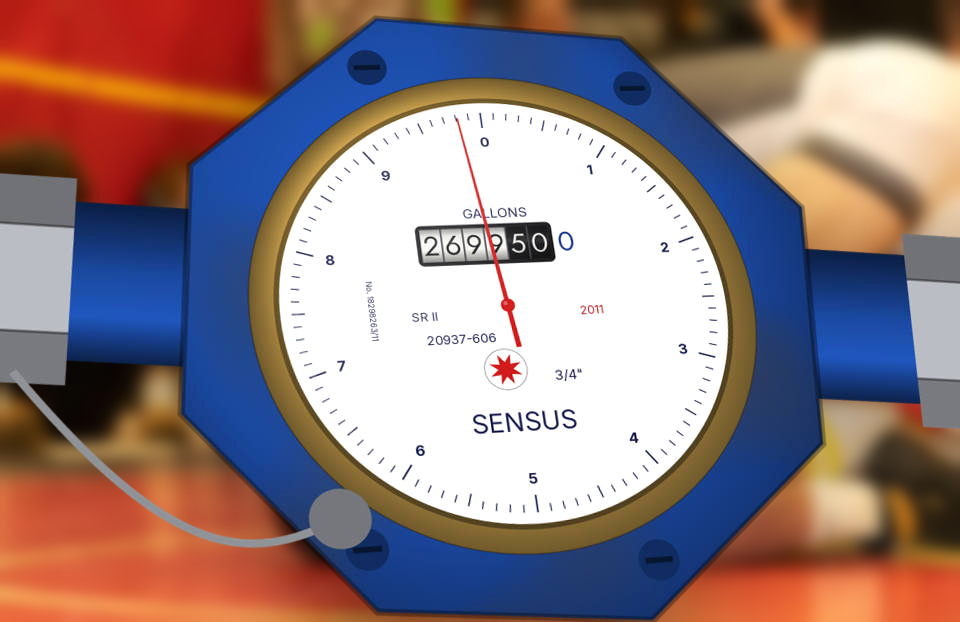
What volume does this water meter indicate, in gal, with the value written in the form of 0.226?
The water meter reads 2699499.8
